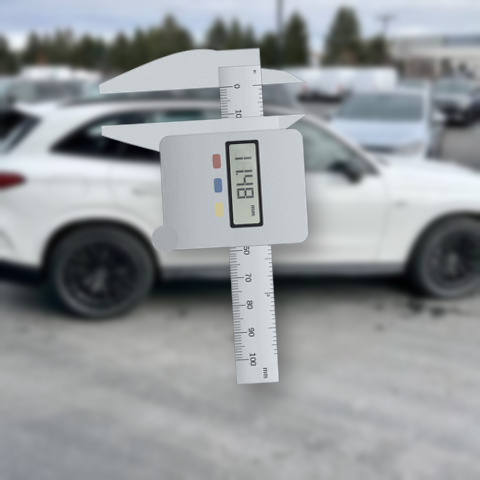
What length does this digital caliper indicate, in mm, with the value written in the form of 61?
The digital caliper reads 11.48
